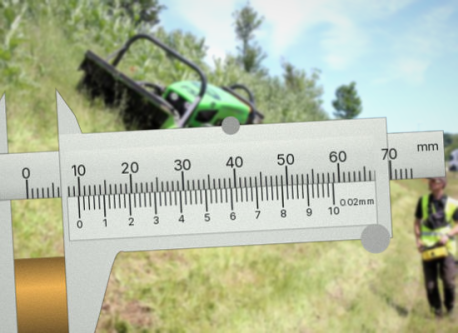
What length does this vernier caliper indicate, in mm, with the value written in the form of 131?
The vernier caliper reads 9.8
